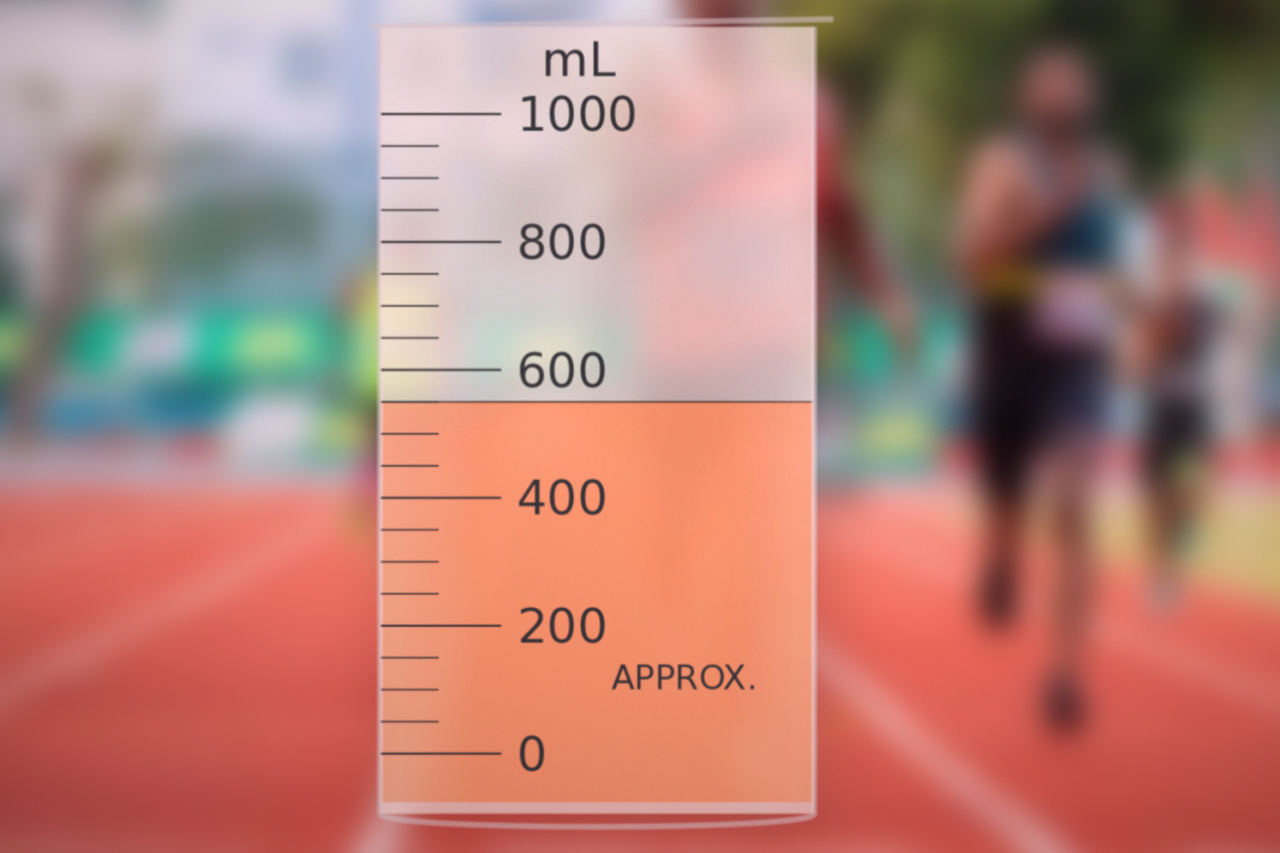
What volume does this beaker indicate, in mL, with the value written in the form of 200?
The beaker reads 550
